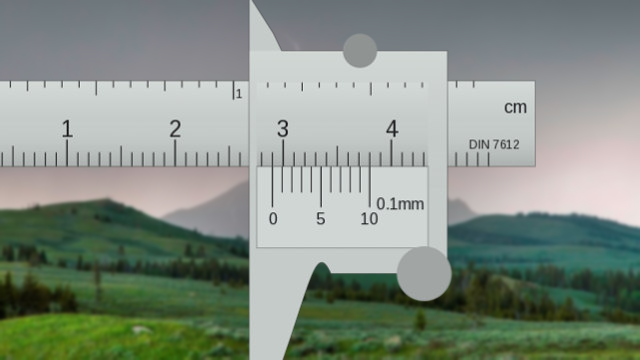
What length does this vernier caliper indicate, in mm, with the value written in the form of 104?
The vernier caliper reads 29.0
